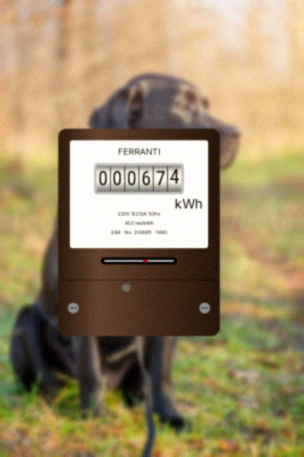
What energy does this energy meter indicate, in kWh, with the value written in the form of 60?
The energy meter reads 674
